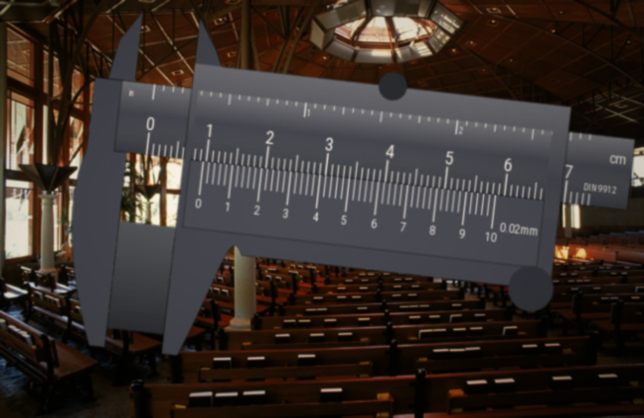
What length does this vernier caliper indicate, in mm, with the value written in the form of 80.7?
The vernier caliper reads 9.5
